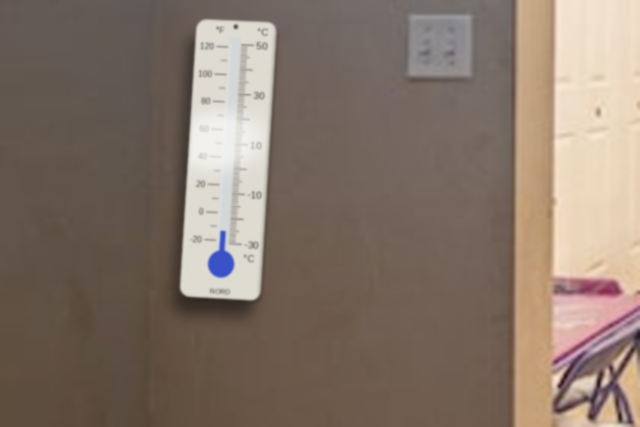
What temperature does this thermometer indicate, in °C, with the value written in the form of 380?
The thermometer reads -25
